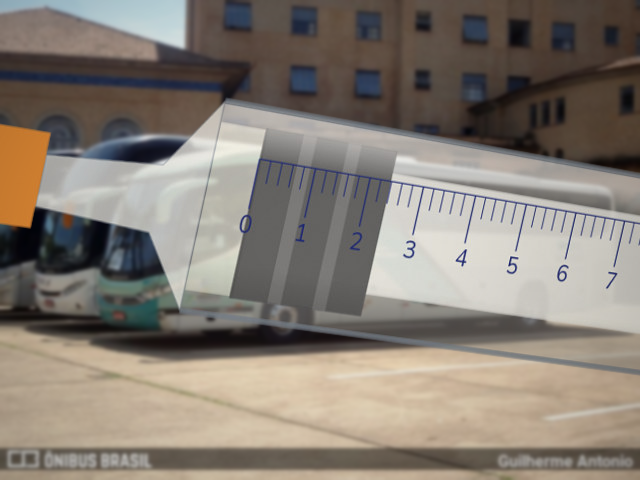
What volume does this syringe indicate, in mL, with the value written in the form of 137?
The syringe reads 0
